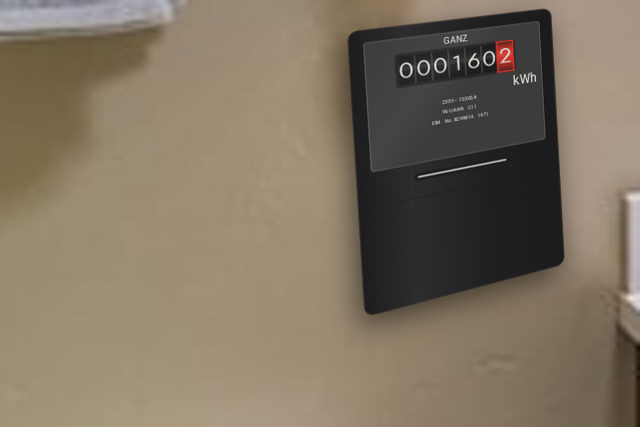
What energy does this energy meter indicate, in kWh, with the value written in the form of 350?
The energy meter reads 160.2
